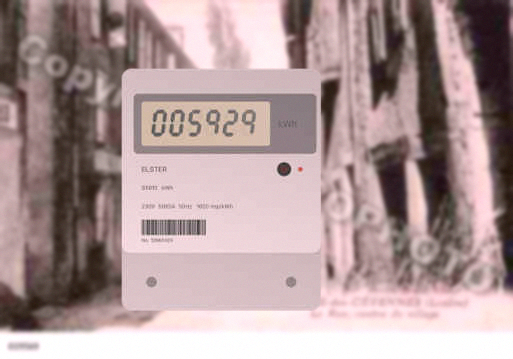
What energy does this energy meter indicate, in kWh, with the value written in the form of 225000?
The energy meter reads 5929
